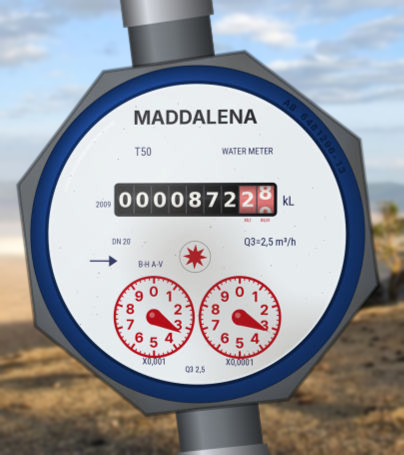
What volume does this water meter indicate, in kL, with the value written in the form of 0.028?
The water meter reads 872.2833
